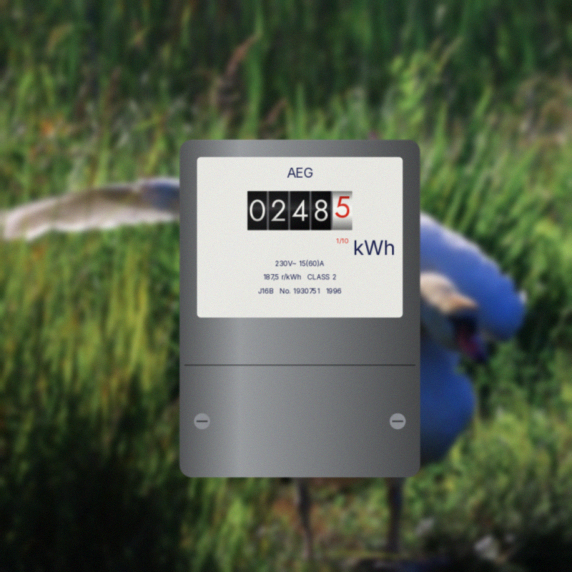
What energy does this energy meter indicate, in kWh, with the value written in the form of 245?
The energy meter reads 248.5
